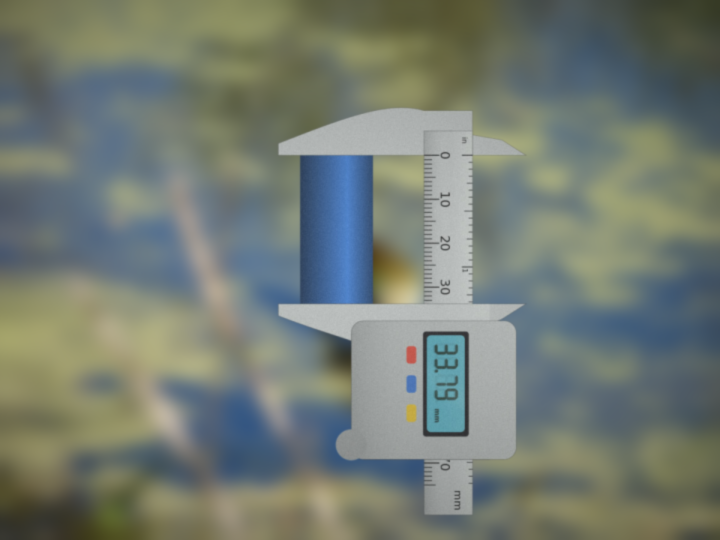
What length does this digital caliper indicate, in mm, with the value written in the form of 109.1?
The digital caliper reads 33.79
